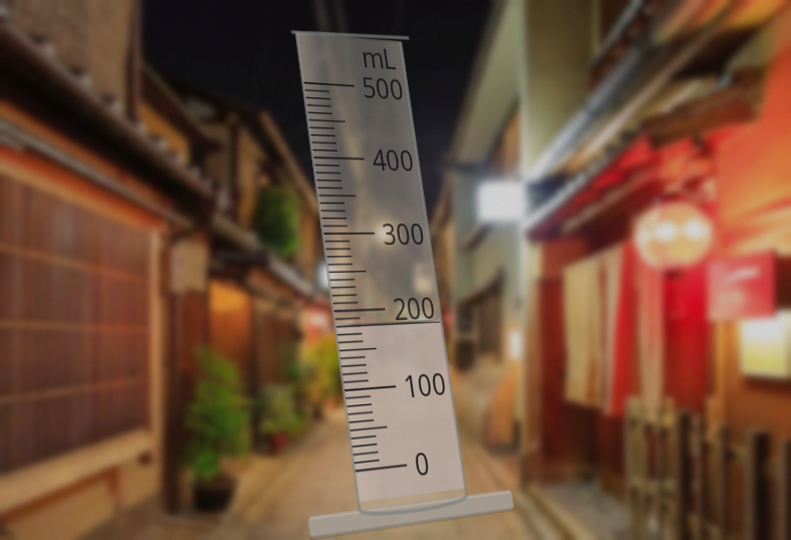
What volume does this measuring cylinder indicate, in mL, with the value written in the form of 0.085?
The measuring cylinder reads 180
